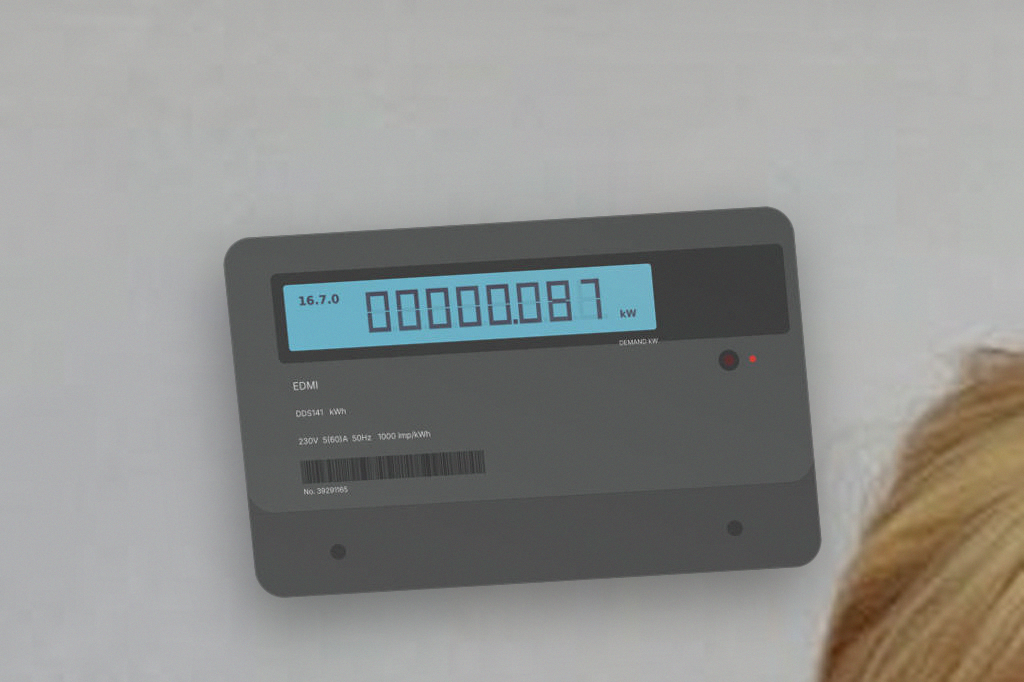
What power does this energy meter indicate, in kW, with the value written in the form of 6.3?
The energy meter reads 0.087
